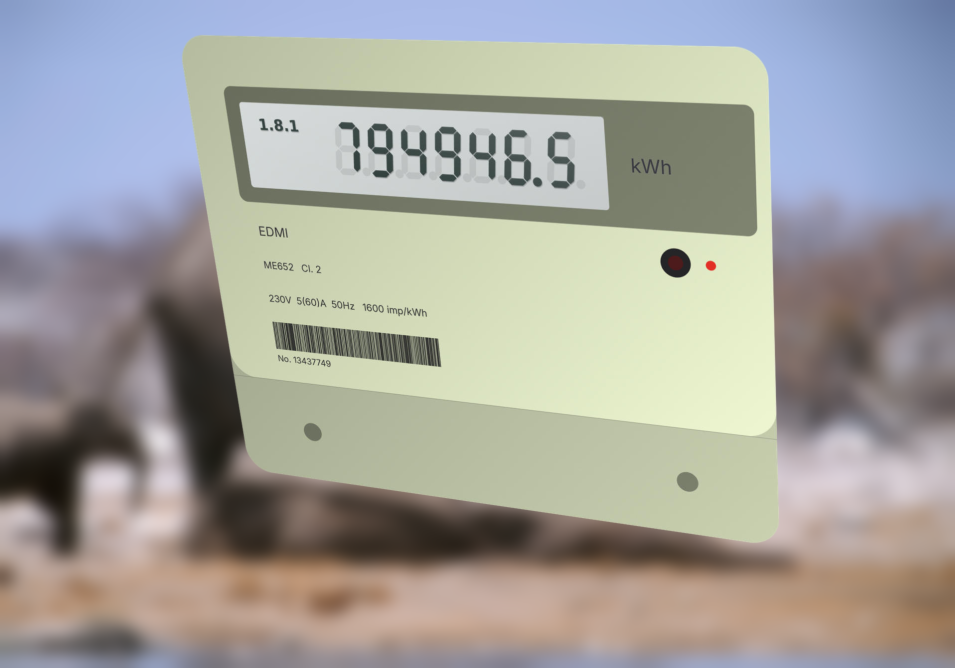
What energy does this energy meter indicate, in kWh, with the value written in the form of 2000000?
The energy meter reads 794946.5
